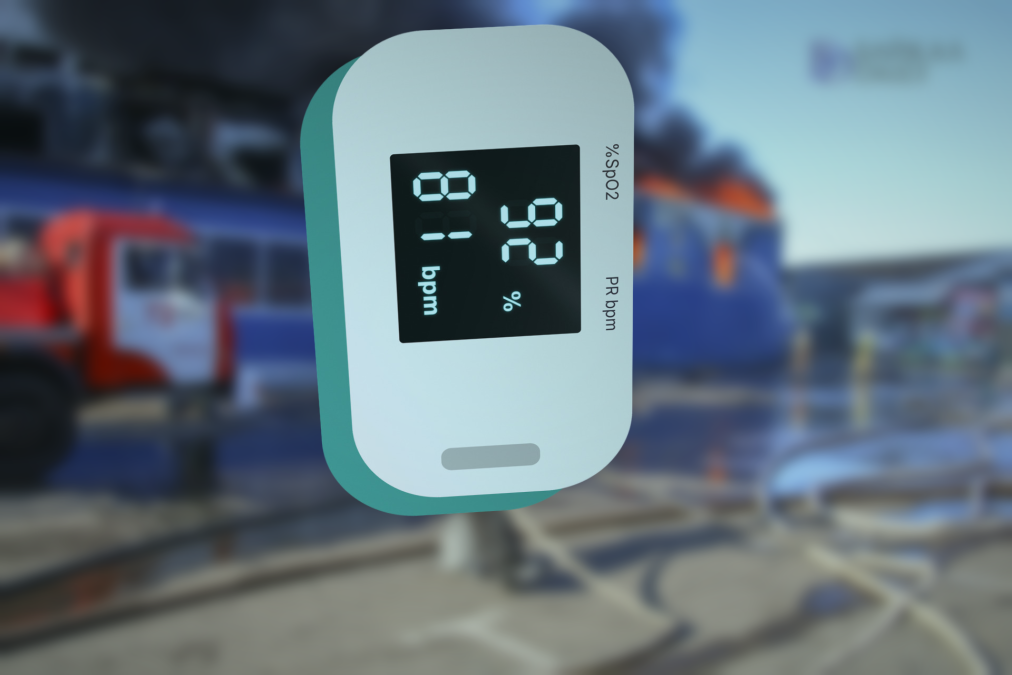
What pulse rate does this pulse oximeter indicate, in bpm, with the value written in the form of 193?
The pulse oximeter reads 81
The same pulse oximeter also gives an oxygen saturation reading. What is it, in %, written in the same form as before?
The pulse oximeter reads 92
